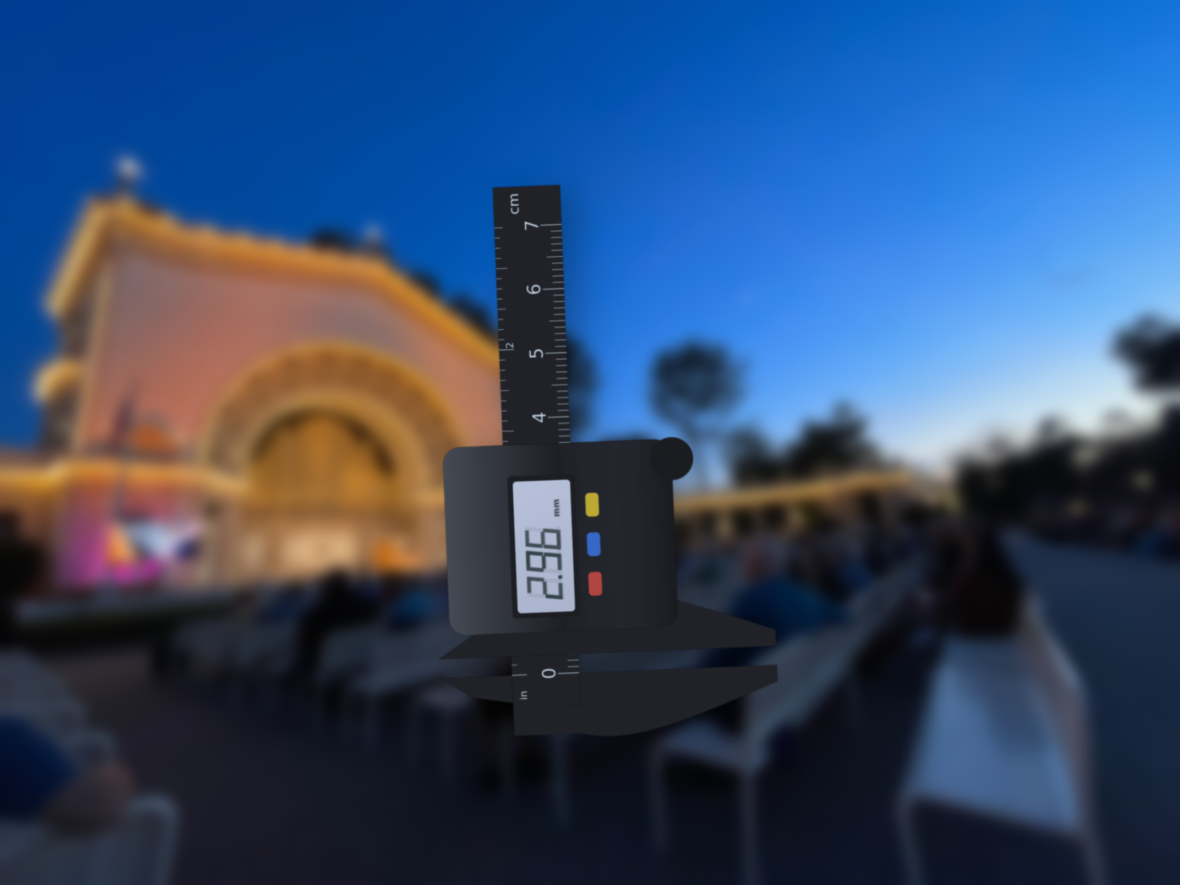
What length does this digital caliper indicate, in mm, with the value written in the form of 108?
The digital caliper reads 2.96
